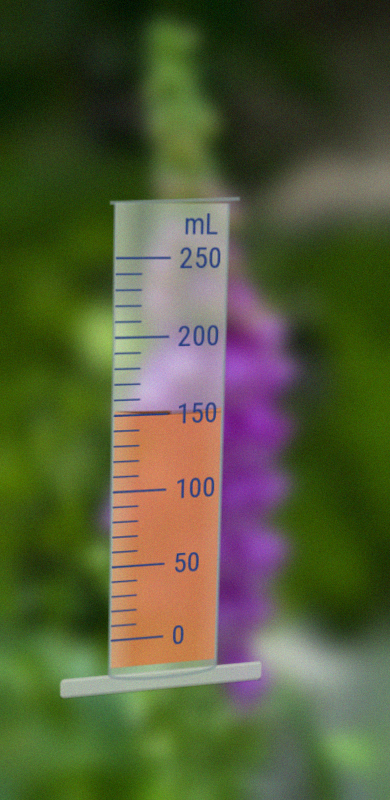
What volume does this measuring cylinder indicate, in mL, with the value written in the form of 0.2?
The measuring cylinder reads 150
